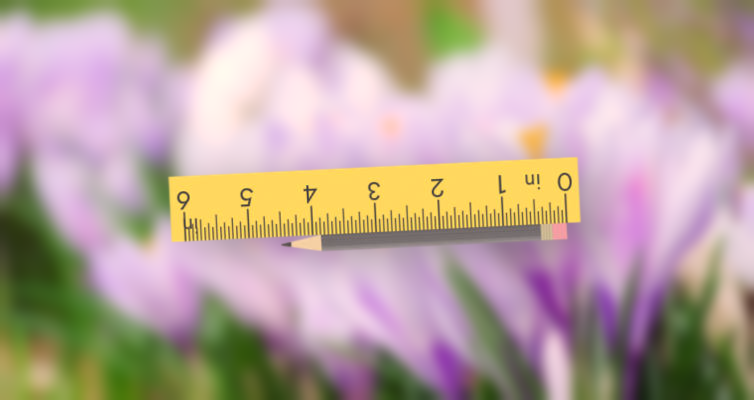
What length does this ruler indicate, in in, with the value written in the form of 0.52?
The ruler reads 4.5
